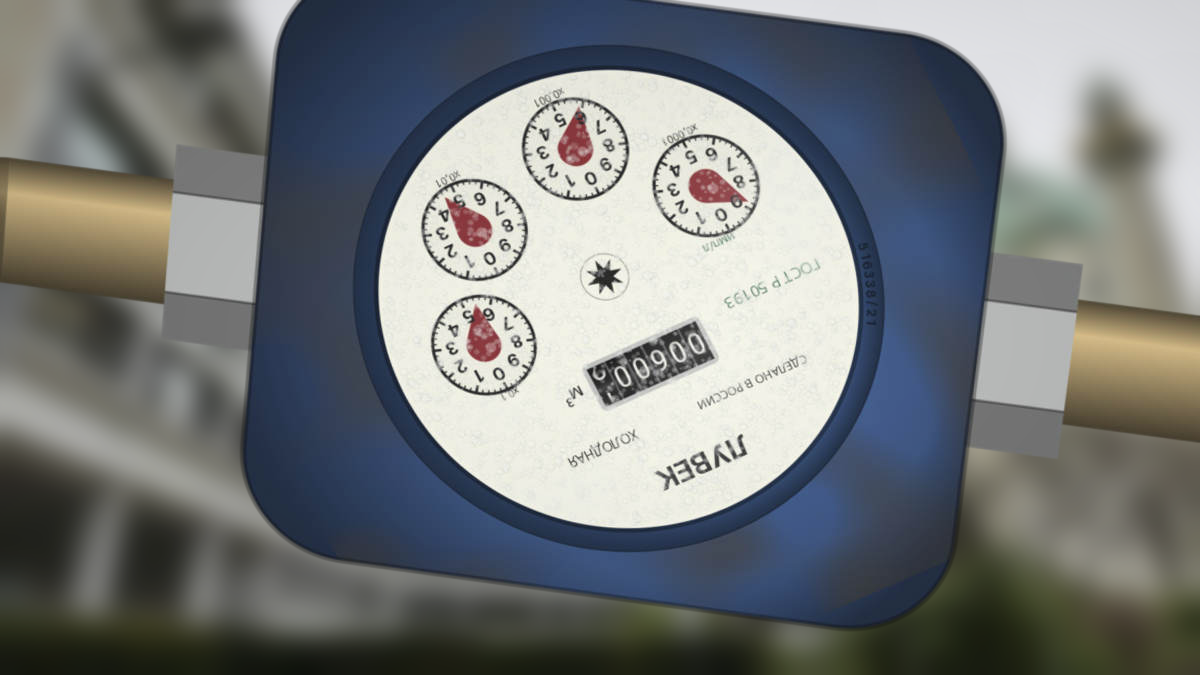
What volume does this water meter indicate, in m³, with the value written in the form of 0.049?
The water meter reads 6001.5458
